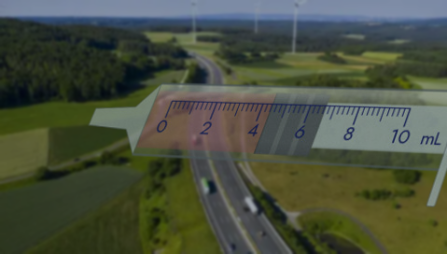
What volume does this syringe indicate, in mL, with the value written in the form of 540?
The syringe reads 4.4
